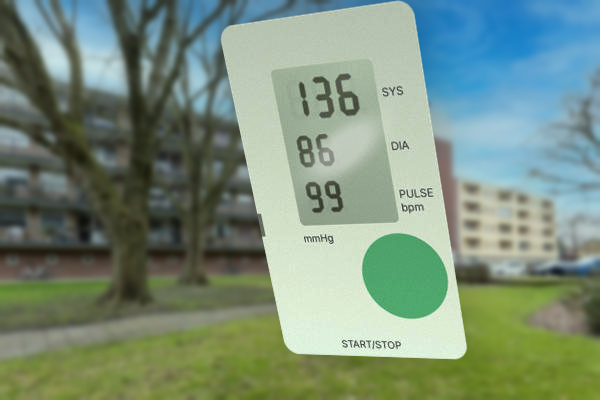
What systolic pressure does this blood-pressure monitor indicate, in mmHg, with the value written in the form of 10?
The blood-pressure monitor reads 136
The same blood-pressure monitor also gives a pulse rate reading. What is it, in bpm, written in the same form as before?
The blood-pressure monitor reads 99
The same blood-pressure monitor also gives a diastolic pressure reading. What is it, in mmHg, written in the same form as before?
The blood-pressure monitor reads 86
